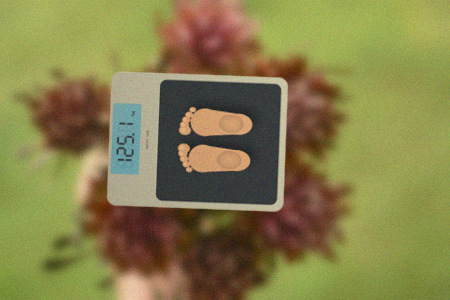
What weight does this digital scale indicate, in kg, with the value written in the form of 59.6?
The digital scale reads 125.1
